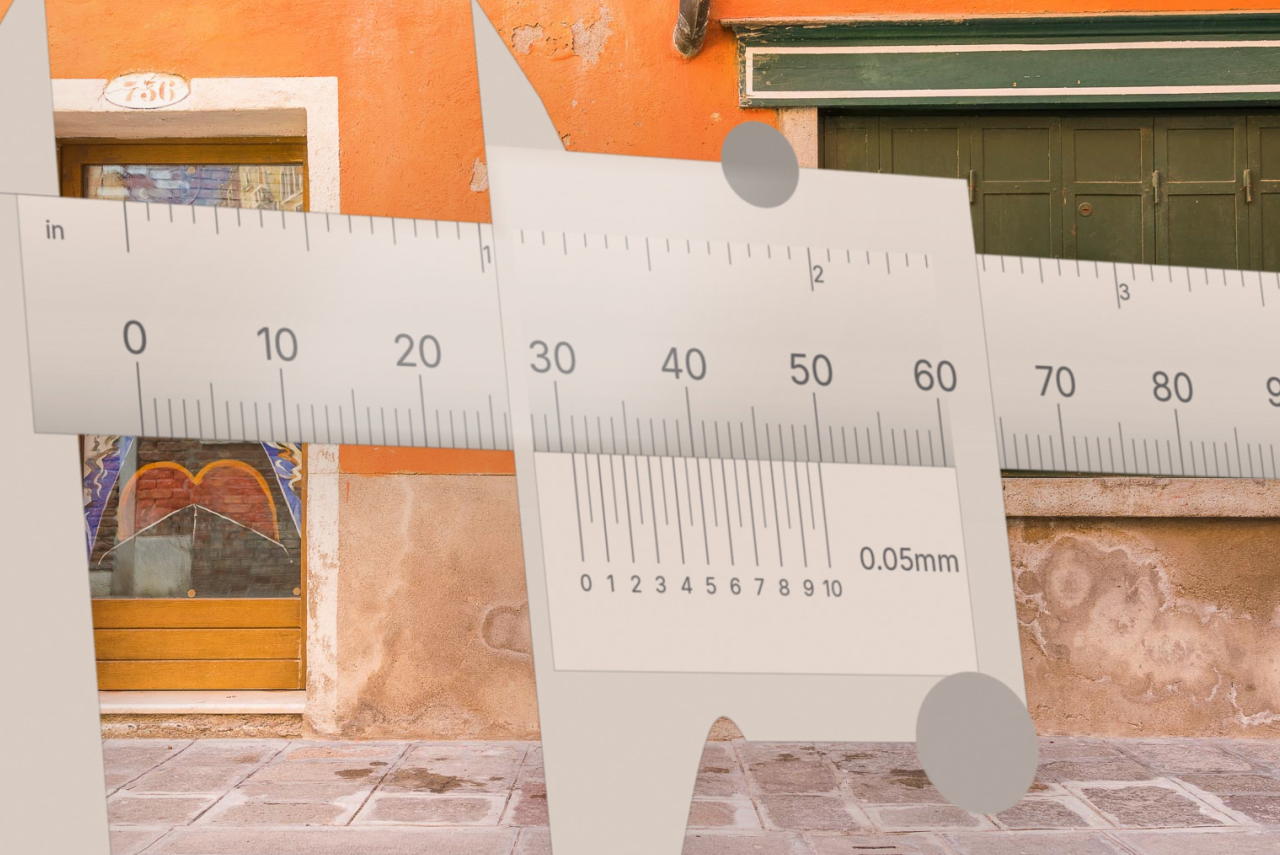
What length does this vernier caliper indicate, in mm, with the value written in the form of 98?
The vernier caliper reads 30.8
